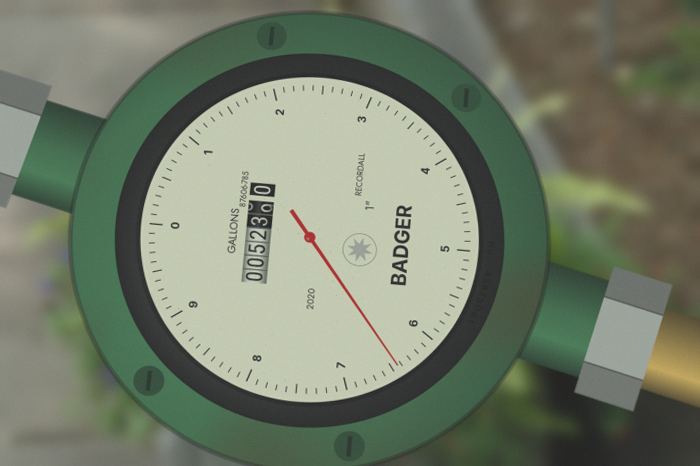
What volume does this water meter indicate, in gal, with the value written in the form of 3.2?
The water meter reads 52386.4
